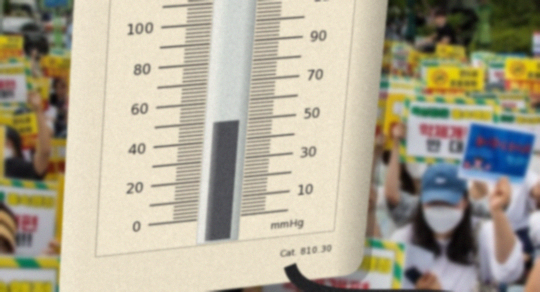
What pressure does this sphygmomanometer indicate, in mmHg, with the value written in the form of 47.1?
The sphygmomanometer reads 50
